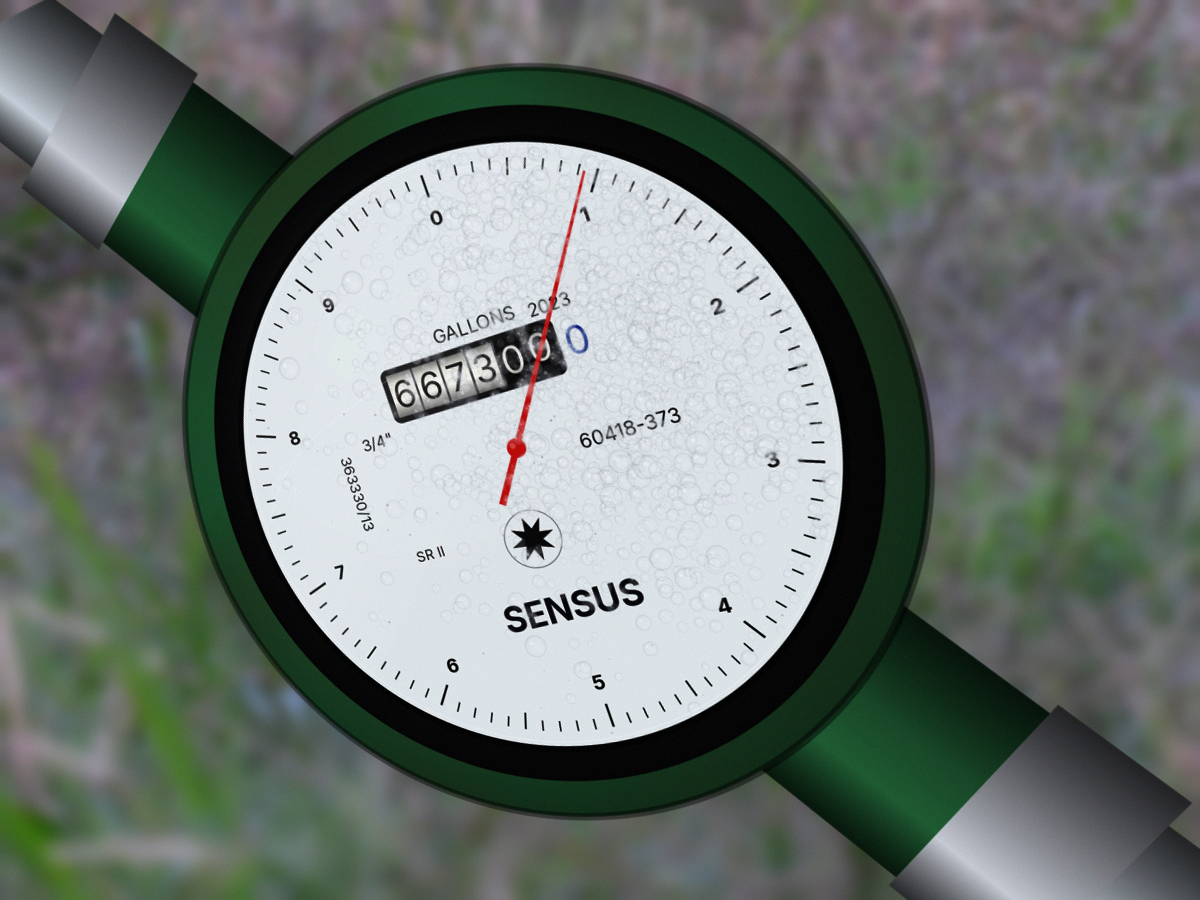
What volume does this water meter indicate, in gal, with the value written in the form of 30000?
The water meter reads 6673000.9
